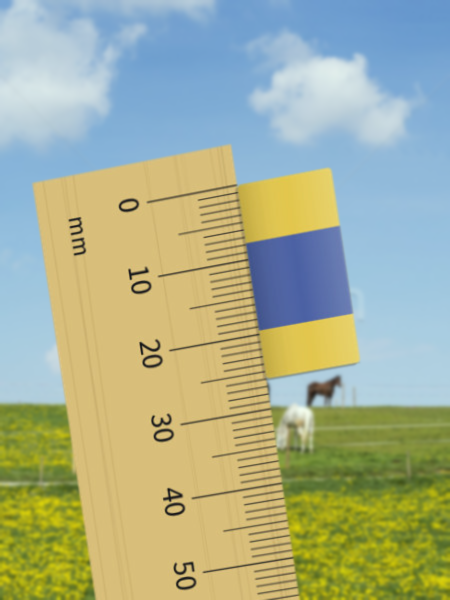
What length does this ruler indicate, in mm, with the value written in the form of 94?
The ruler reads 26
